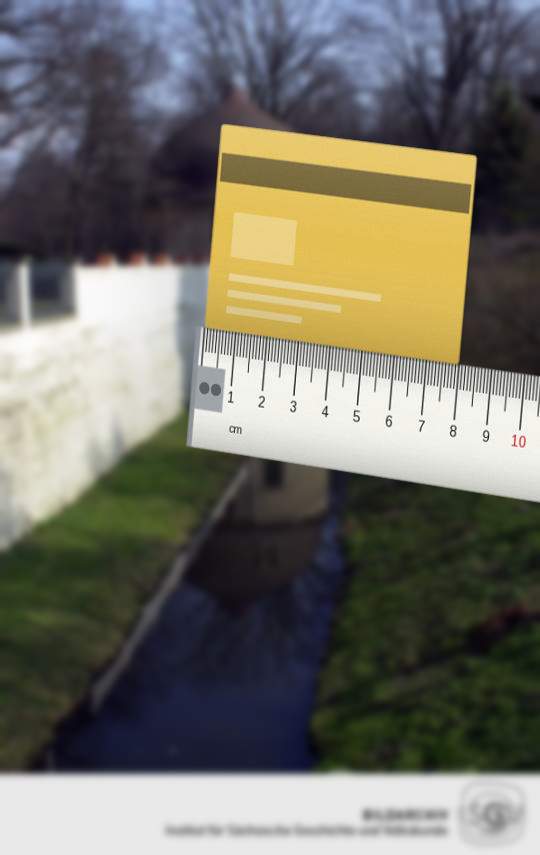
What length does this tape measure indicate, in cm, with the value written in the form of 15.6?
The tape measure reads 8
